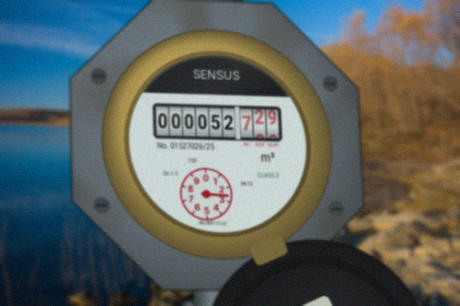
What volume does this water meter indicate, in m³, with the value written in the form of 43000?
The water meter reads 52.7292
